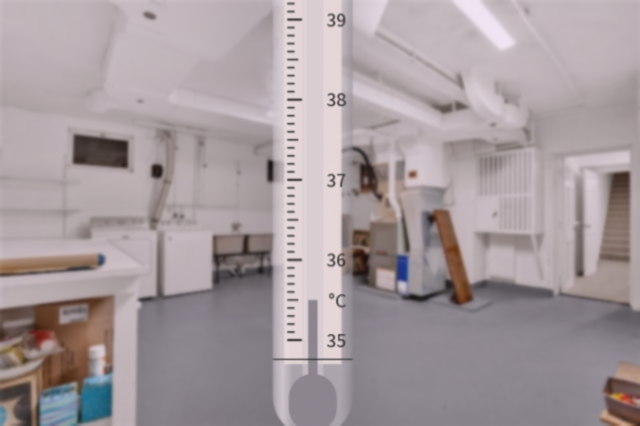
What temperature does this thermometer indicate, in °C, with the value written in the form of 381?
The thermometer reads 35.5
